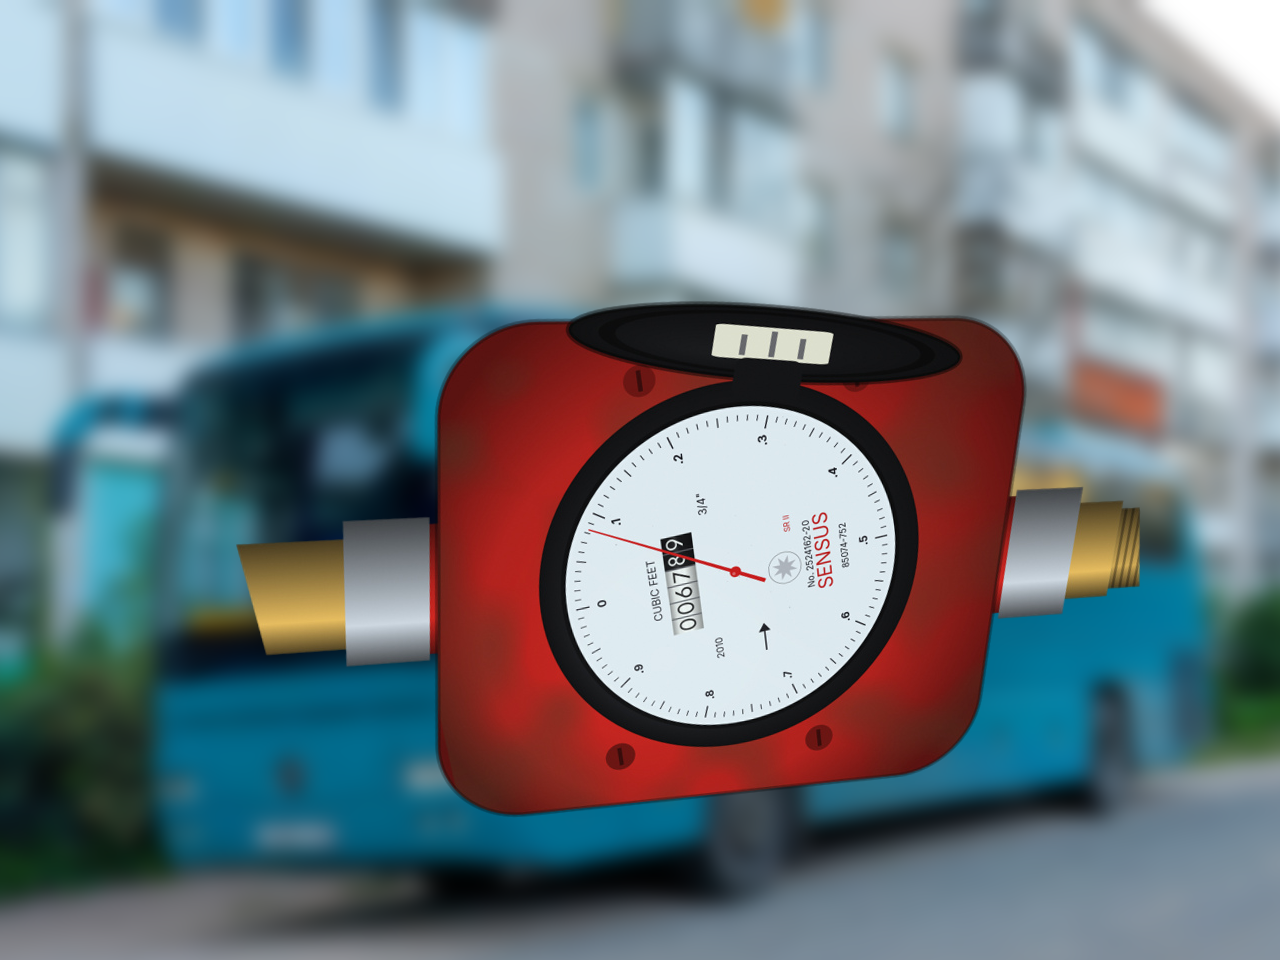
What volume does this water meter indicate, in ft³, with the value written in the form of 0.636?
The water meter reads 6789.08
